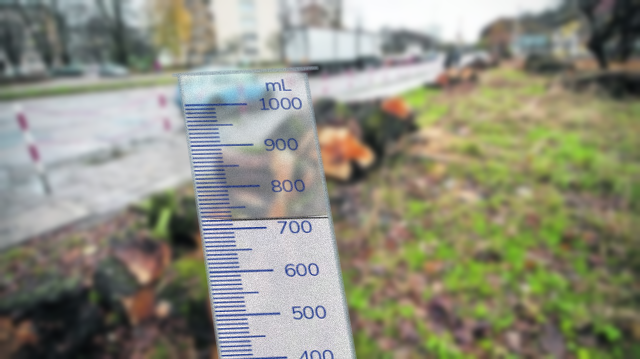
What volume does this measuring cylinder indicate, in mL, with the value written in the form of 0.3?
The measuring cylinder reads 720
